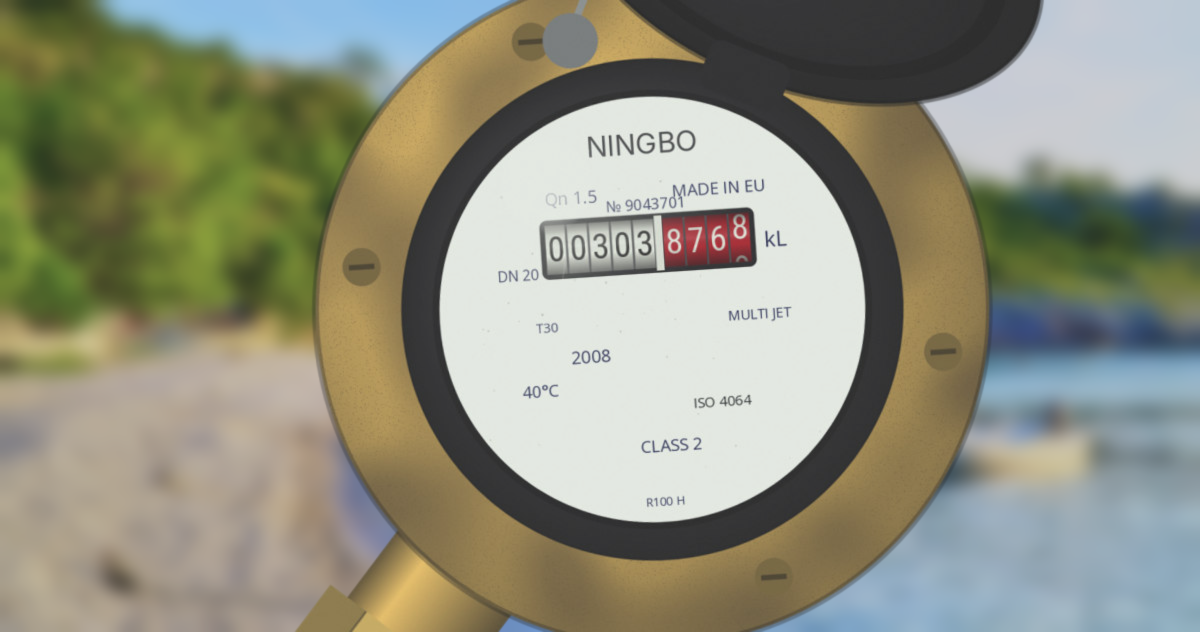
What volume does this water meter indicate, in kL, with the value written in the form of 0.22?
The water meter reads 303.8768
